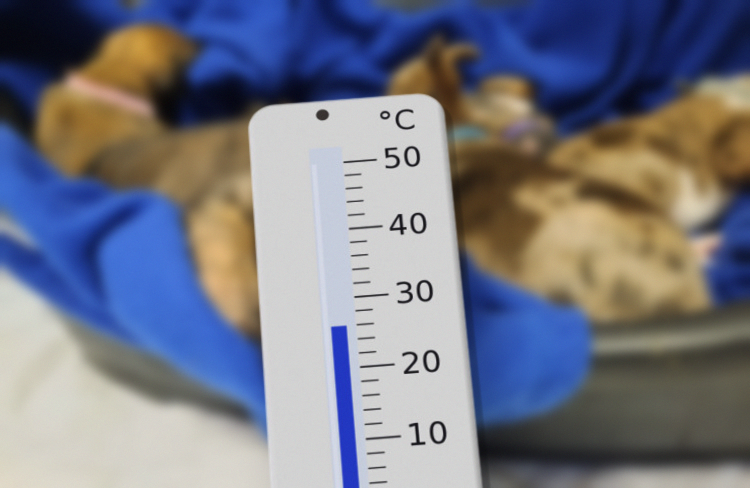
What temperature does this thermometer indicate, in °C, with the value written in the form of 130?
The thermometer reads 26
